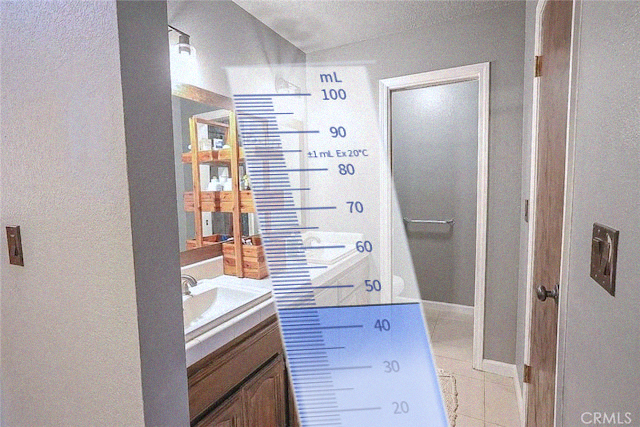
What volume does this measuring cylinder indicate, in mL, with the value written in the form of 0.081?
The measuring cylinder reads 45
